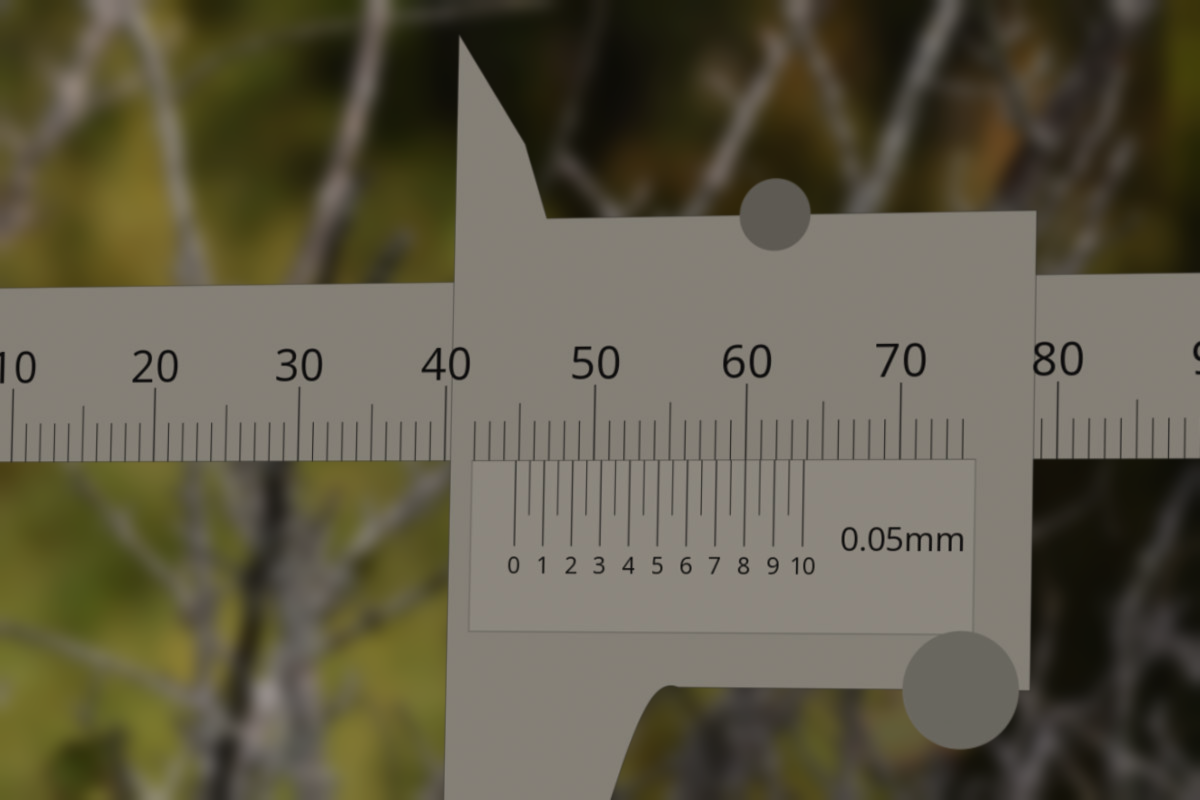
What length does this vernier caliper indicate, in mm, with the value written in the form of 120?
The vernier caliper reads 44.8
